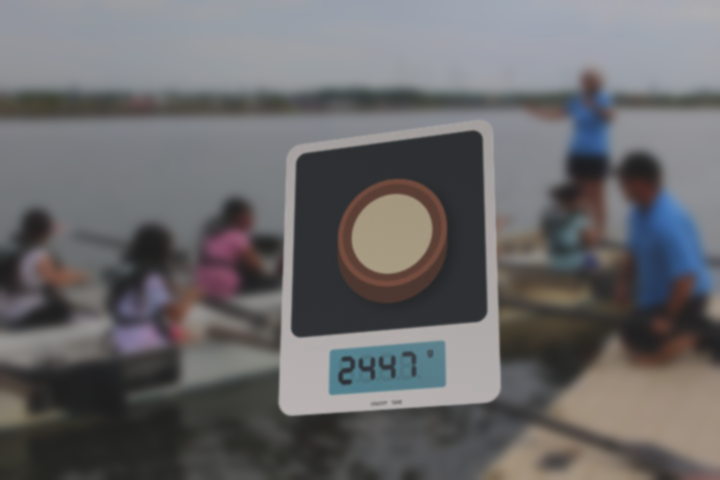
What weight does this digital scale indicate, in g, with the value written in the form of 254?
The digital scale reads 2447
